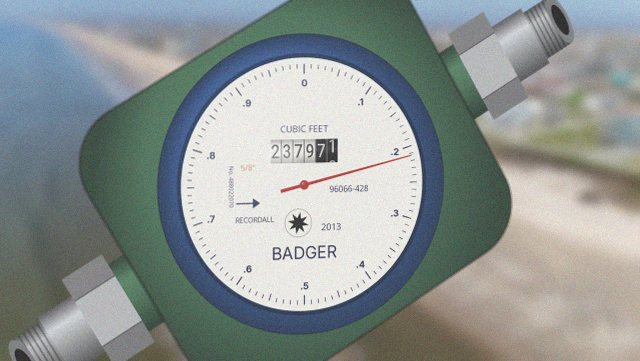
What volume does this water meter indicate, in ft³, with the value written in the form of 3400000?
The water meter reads 237971.21
